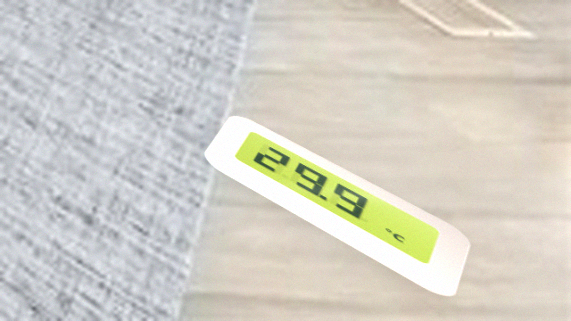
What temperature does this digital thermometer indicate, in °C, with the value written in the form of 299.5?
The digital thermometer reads 29.9
